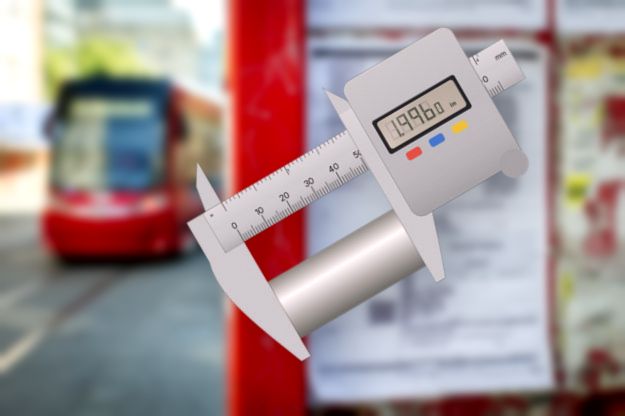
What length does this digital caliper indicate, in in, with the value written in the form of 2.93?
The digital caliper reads 1.9960
